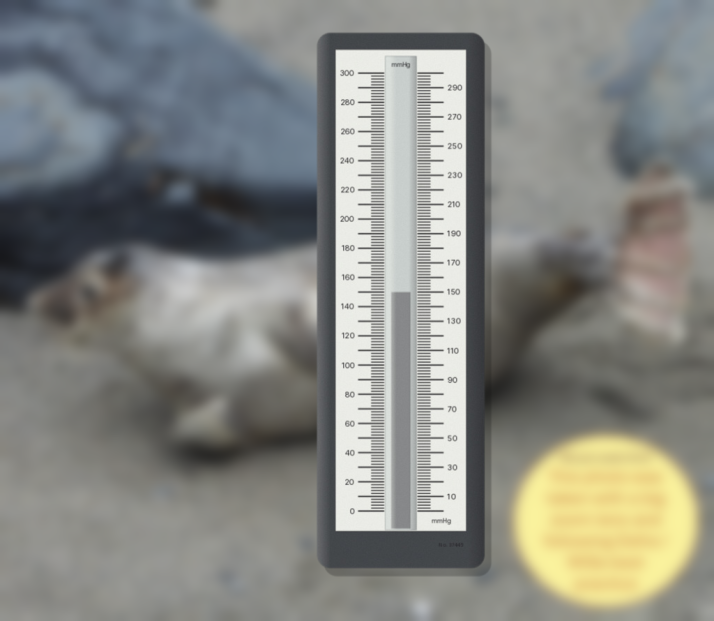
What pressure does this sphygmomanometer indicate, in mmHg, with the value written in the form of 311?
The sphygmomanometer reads 150
